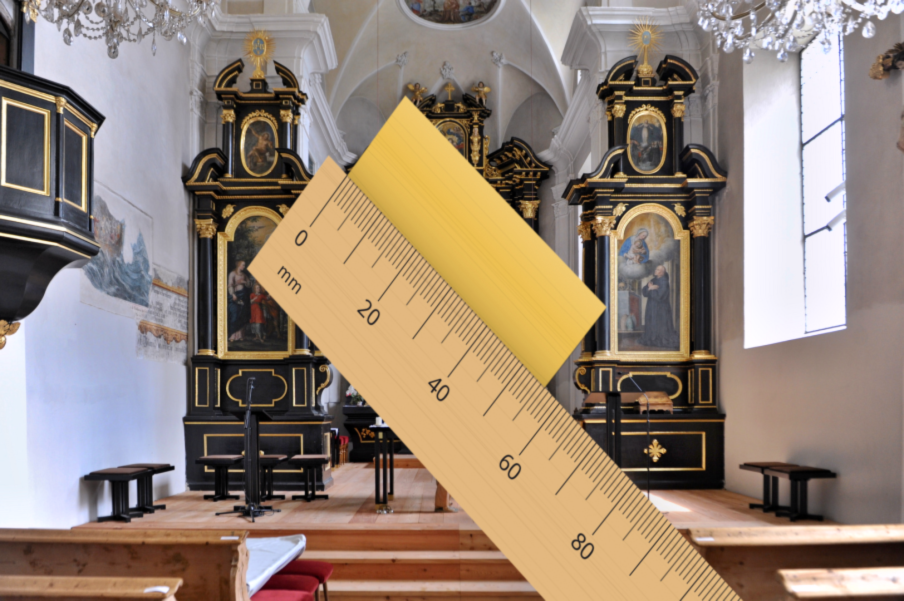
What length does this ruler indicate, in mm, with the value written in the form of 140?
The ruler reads 56
